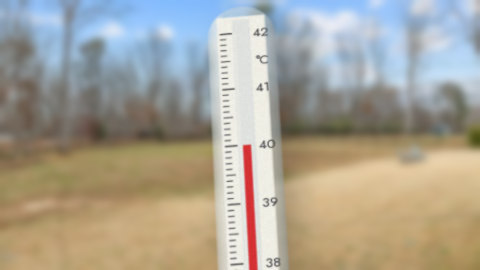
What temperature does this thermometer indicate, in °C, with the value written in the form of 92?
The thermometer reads 40
